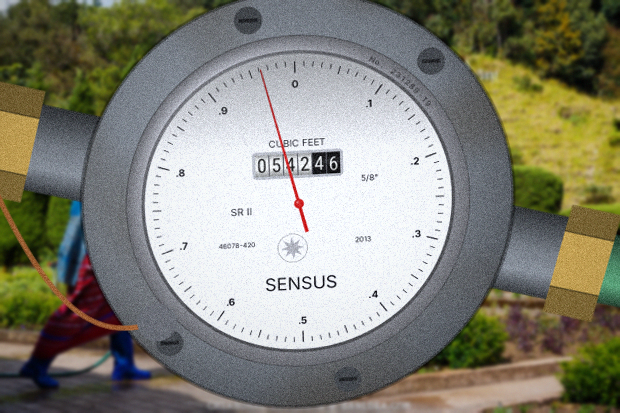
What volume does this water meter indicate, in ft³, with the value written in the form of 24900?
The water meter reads 54245.96
